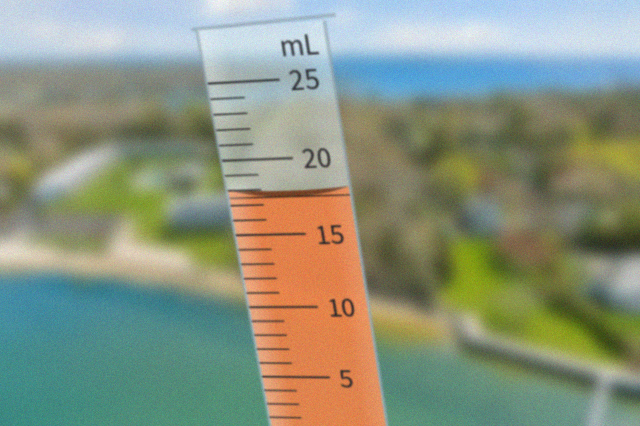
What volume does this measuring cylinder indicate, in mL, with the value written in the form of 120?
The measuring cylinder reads 17.5
